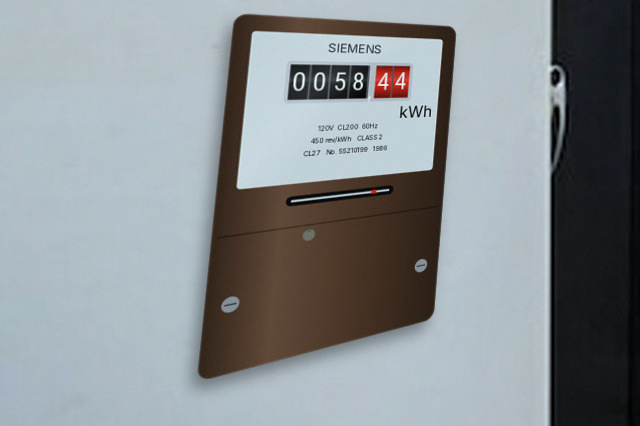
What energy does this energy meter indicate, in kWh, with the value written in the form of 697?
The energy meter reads 58.44
